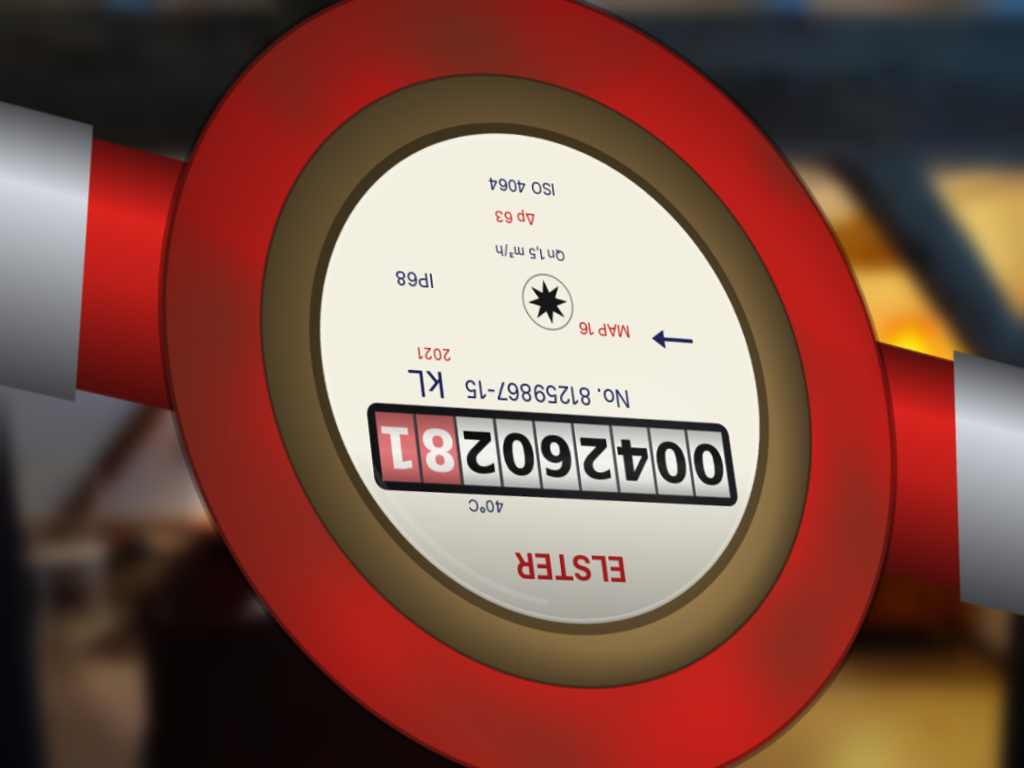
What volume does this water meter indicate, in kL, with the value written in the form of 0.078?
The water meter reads 42602.81
